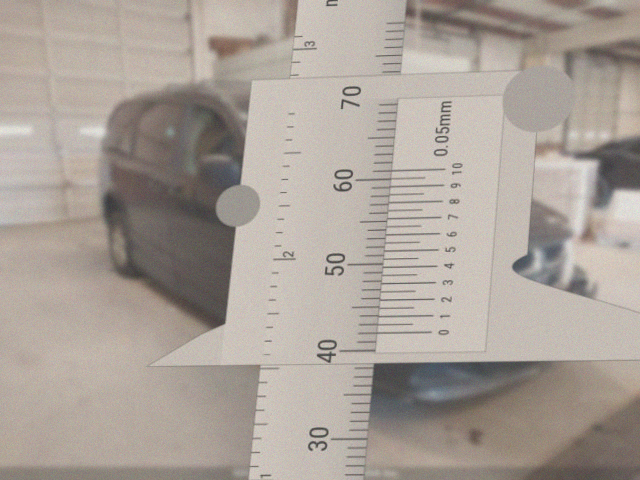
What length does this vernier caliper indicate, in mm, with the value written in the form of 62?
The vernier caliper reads 42.0
